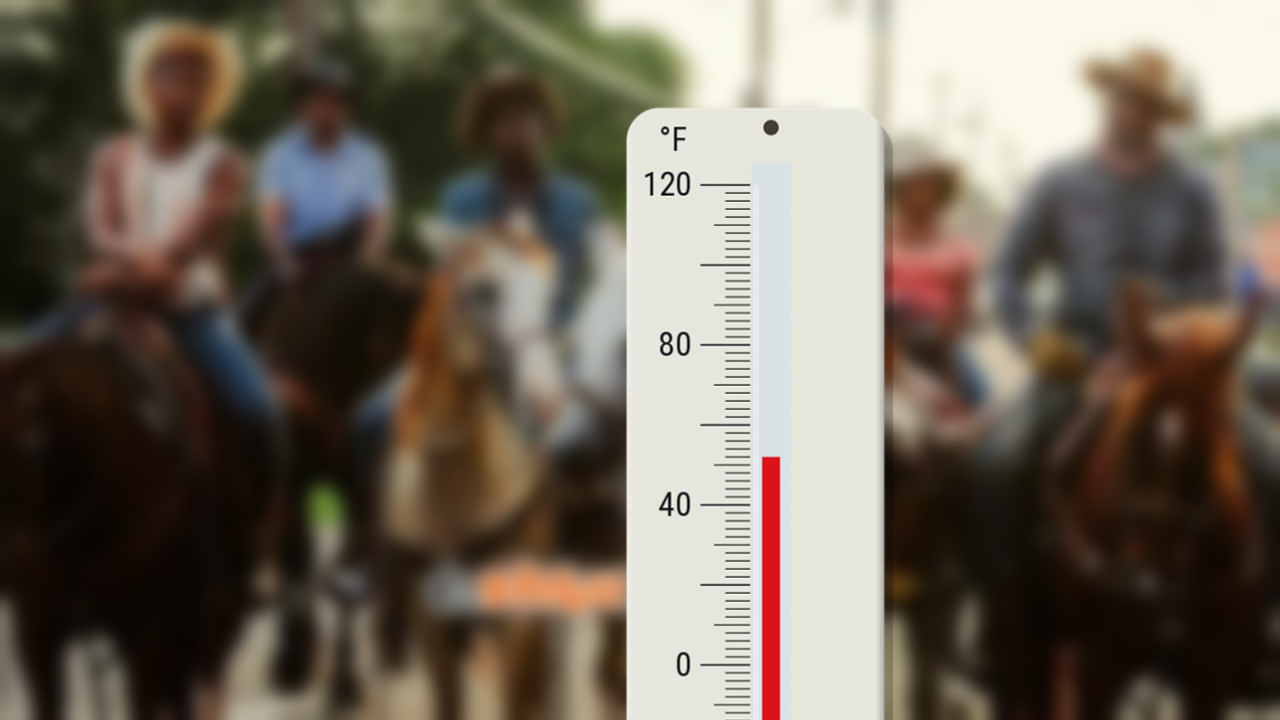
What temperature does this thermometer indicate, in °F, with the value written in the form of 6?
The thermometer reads 52
